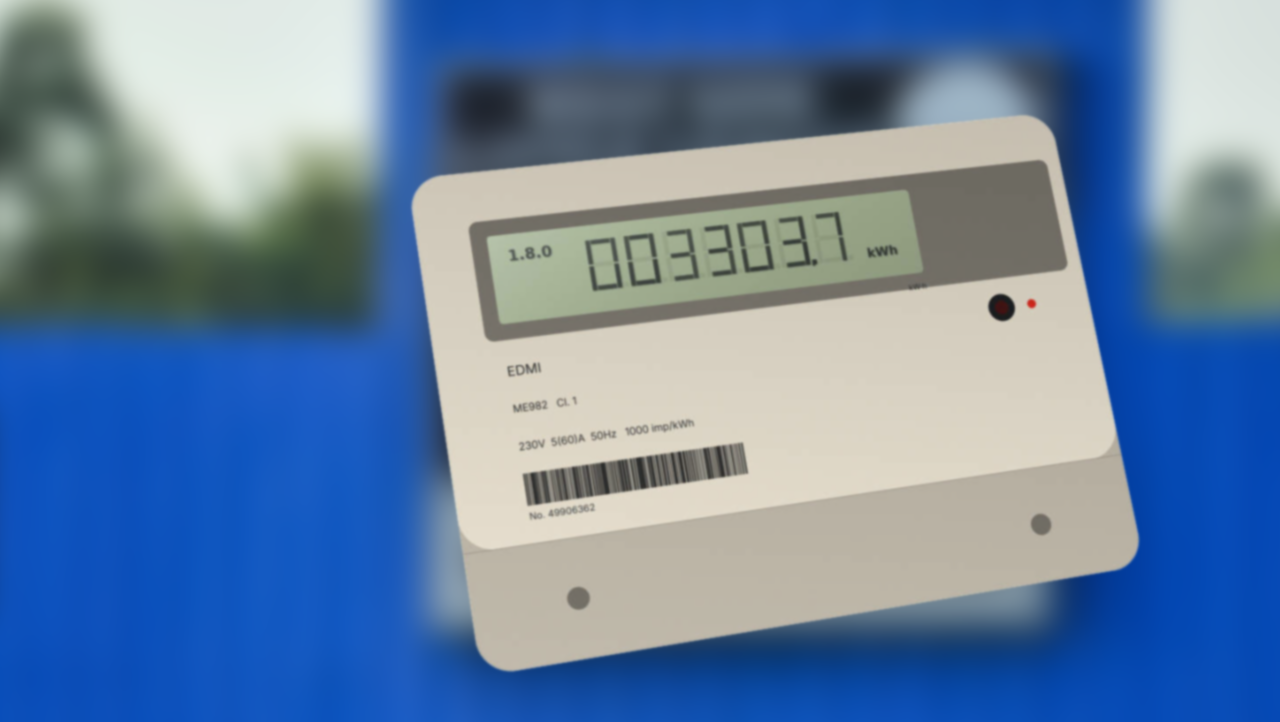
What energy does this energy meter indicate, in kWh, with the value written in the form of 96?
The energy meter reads 3303.7
